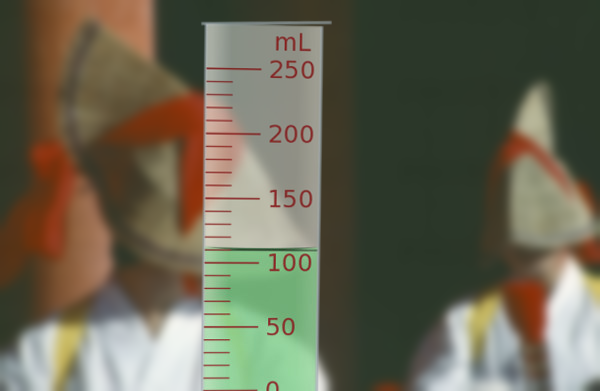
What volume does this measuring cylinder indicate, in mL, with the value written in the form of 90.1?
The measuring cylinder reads 110
